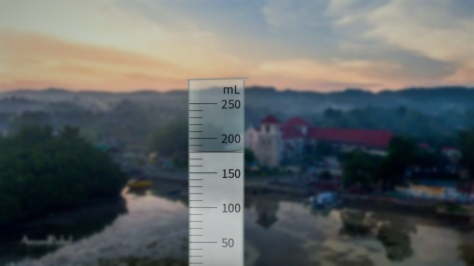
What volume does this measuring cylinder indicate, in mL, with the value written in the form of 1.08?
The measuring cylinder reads 180
